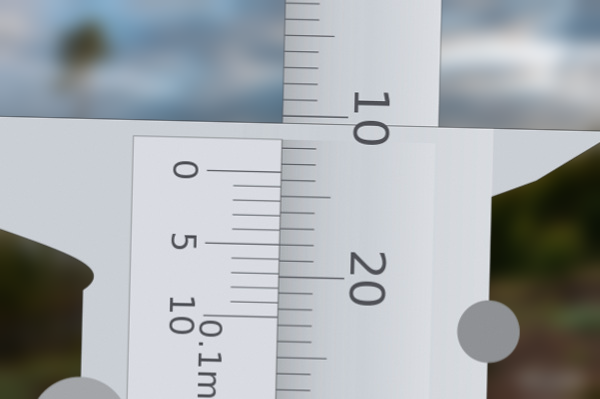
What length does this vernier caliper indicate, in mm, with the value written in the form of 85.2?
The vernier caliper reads 13.5
